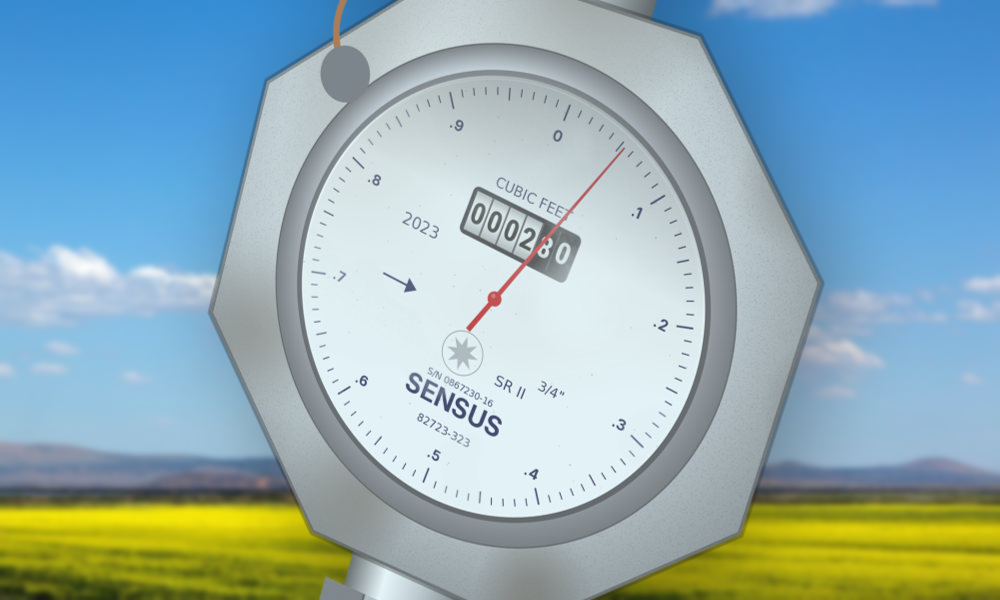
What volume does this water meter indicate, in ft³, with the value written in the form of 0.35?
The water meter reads 280.05
